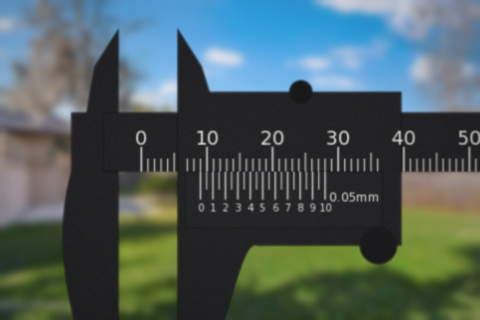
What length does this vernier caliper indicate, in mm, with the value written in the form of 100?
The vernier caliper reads 9.0
